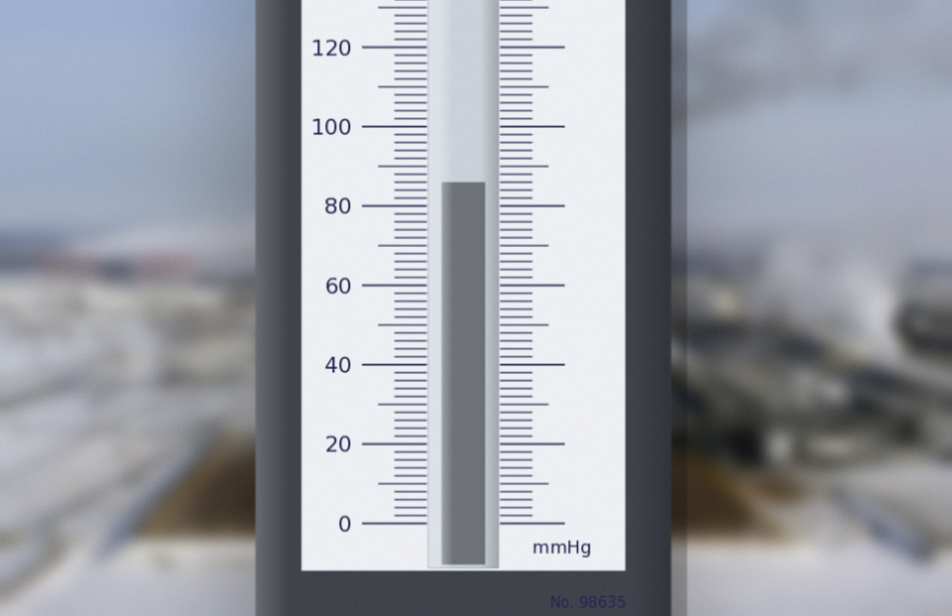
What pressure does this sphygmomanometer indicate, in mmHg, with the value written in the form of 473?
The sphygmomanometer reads 86
